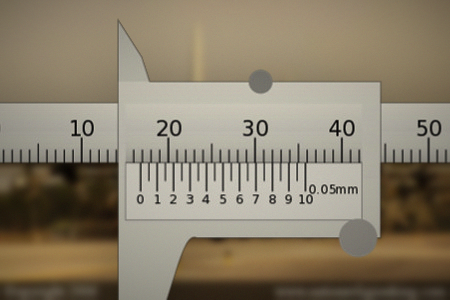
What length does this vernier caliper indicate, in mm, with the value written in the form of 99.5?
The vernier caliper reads 16.8
